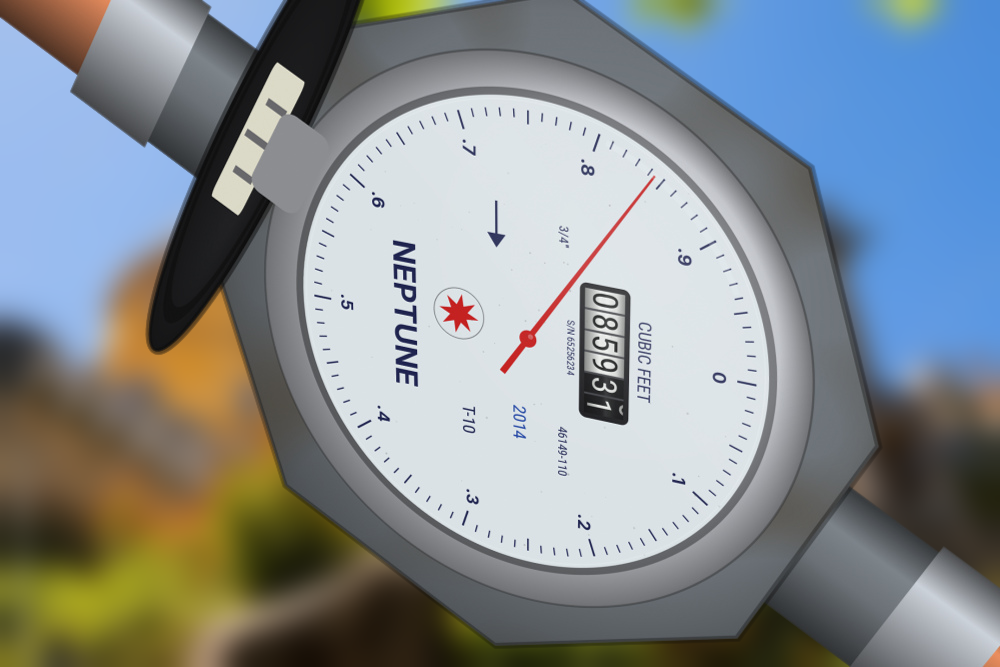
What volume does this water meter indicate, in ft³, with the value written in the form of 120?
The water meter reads 85930.84
